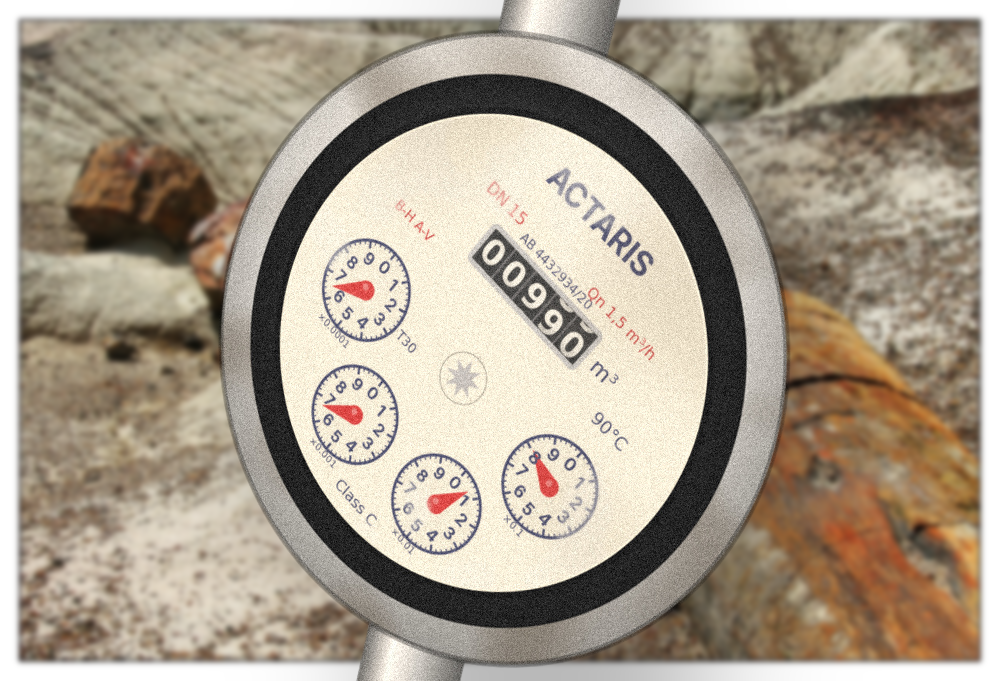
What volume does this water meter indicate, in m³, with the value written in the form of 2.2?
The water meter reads 989.8066
